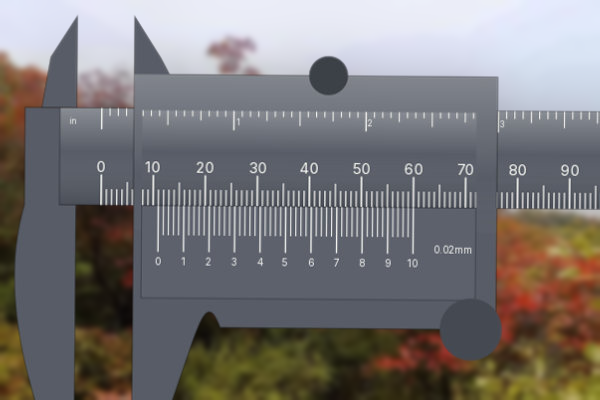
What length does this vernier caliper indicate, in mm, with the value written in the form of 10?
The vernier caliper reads 11.0
